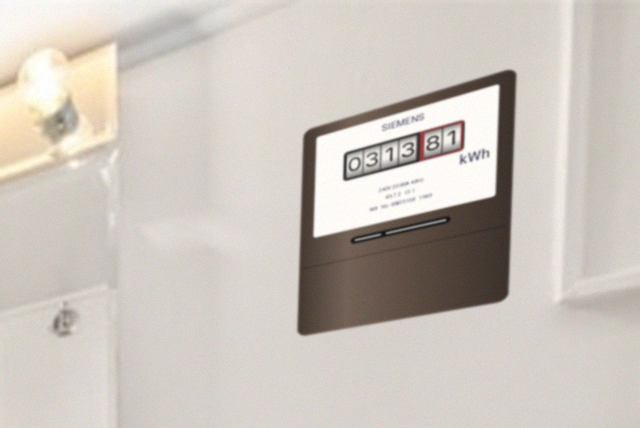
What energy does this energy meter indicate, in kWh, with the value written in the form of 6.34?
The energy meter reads 313.81
